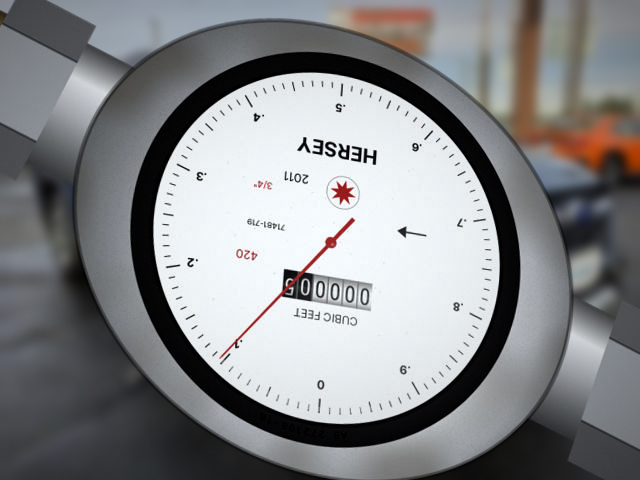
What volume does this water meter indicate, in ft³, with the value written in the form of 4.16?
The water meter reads 5.10
